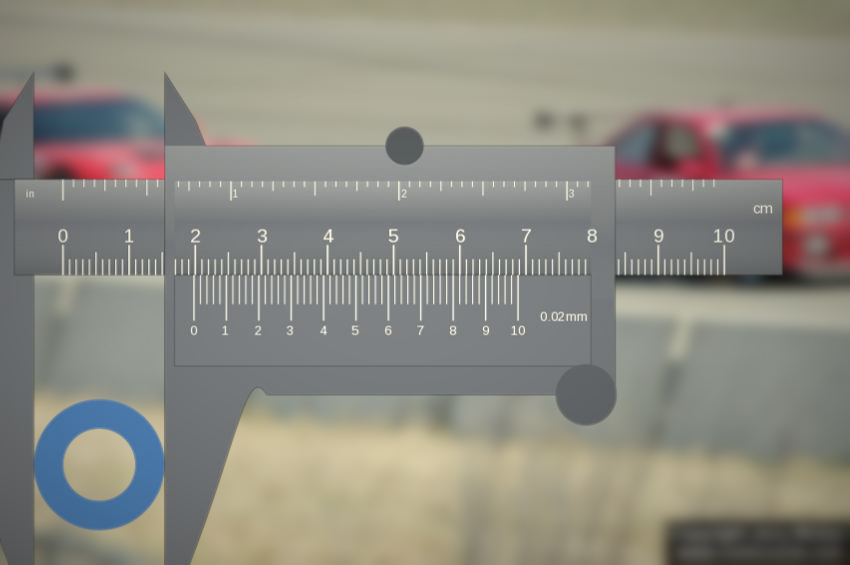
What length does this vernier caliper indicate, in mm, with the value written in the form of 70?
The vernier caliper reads 19.8
